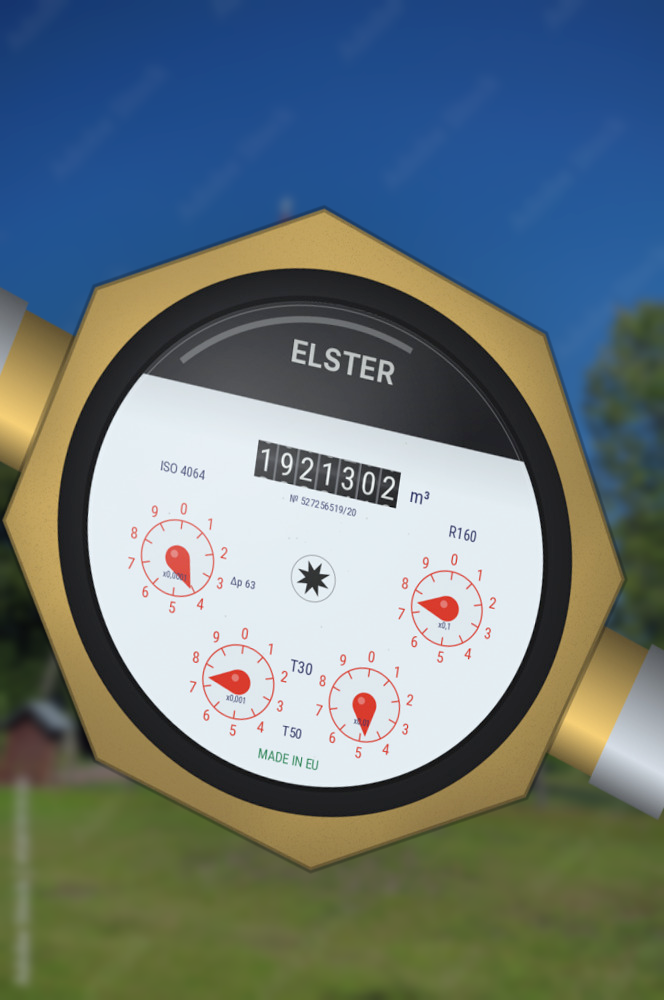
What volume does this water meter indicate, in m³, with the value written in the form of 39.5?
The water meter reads 1921302.7474
